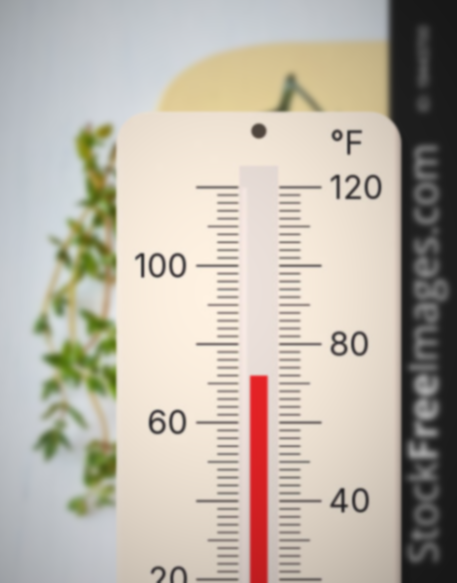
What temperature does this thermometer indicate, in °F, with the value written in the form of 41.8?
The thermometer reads 72
